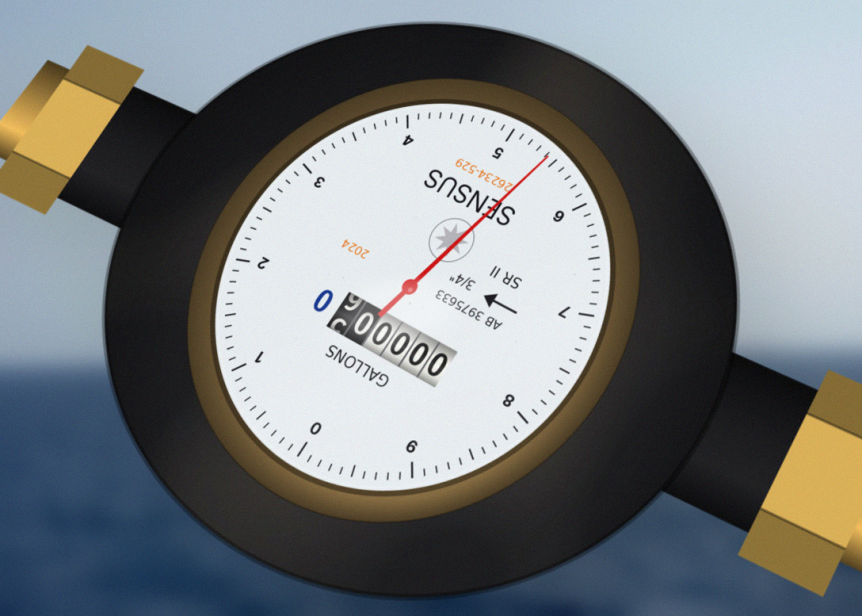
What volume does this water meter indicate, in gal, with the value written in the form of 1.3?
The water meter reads 55.4
